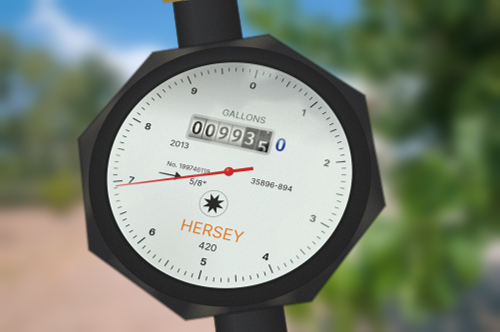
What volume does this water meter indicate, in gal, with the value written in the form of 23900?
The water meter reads 99346.9
